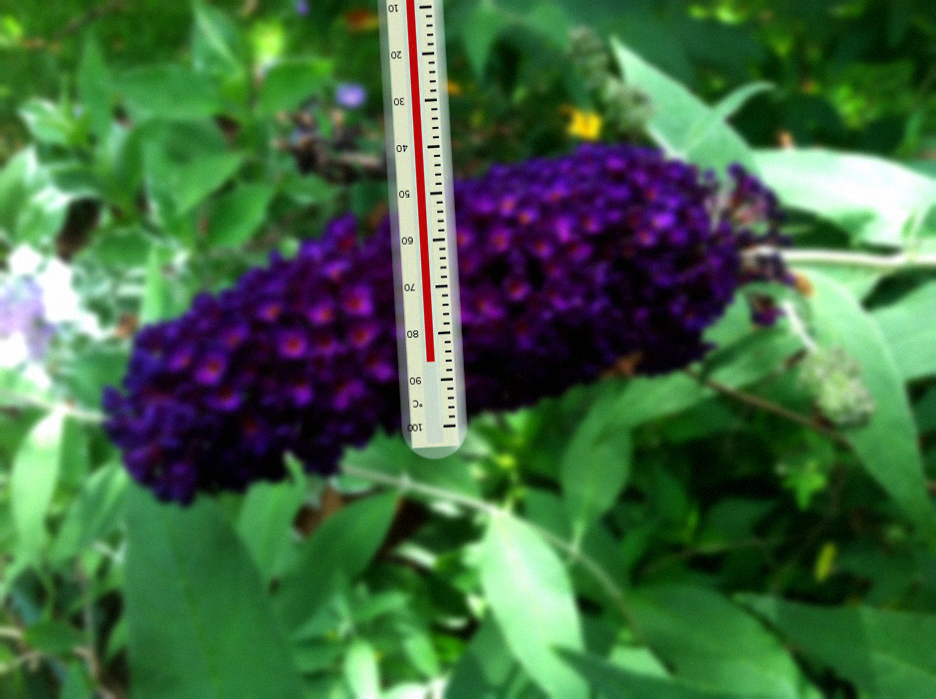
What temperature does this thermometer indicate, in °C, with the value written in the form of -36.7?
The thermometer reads 86
